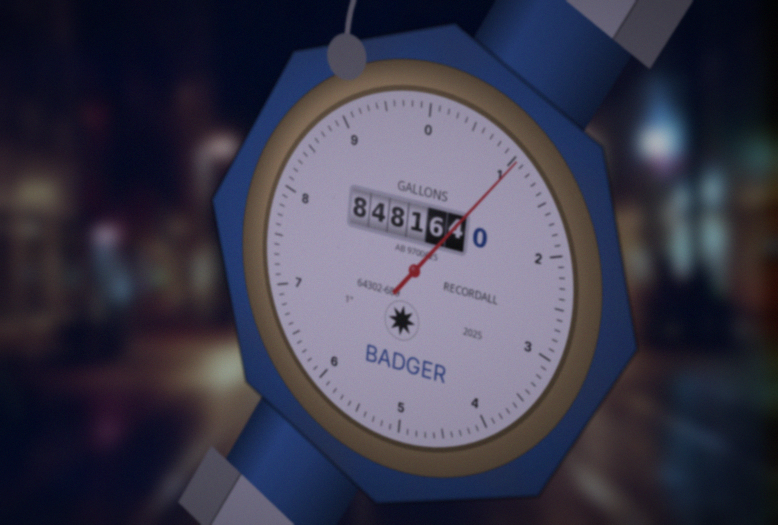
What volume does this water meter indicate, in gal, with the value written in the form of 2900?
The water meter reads 8481641.0
